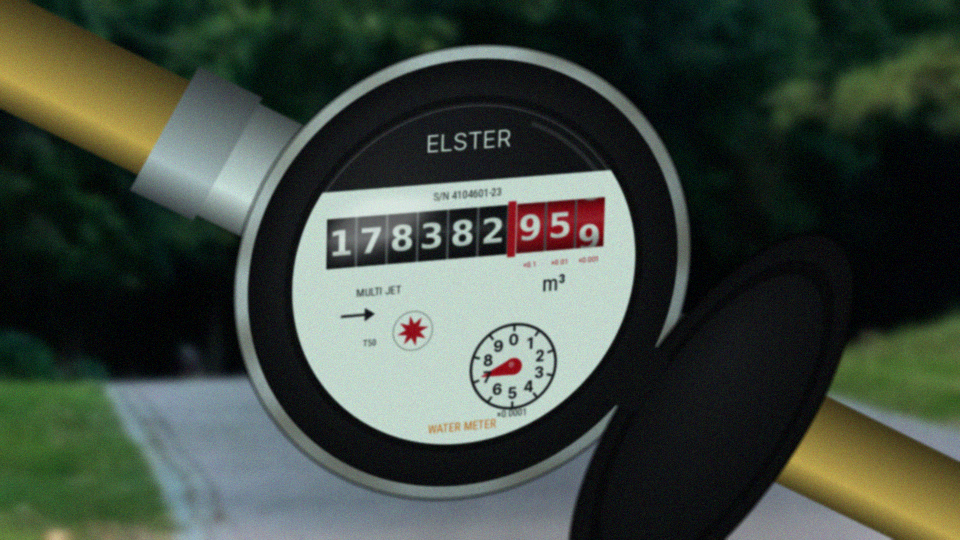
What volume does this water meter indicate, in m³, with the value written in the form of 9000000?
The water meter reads 178382.9587
